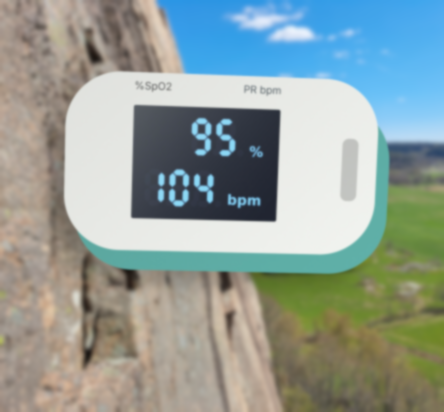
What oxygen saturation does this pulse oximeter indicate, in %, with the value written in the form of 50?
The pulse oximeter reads 95
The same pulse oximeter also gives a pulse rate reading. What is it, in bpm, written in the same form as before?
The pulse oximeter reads 104
